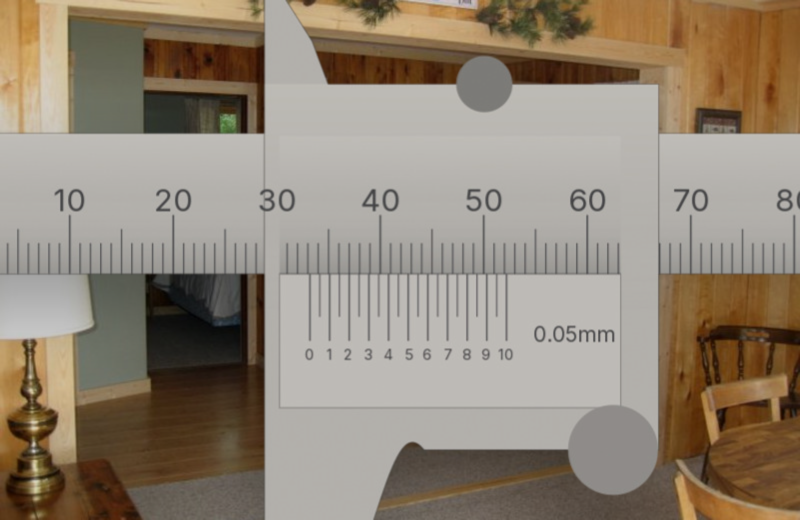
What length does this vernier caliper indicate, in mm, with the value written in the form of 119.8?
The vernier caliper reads 33.2
